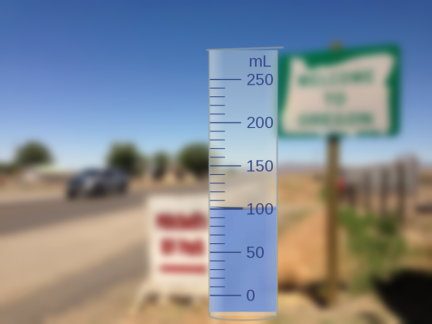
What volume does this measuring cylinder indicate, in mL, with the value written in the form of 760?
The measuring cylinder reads 100
